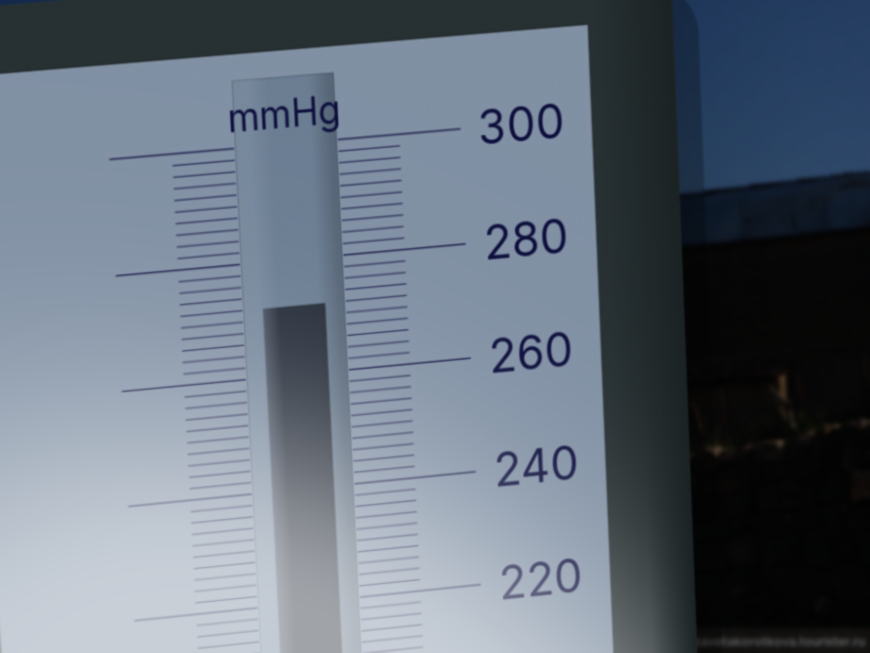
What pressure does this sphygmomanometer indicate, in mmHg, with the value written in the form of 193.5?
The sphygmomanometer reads 272
